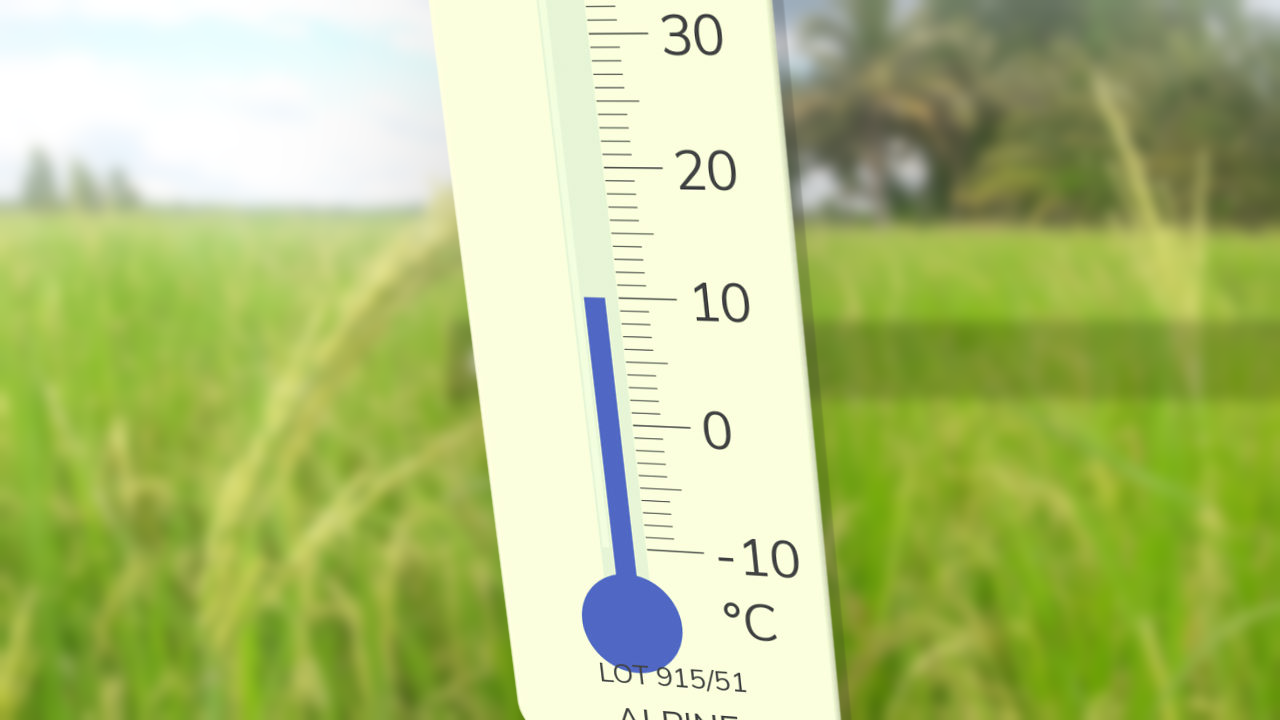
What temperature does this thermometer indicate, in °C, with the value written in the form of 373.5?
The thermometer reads 10
